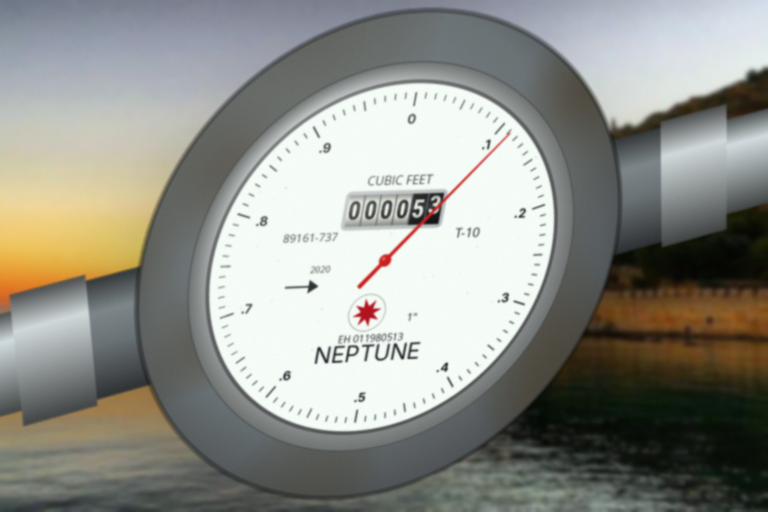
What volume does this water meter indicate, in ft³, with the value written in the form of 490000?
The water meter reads 53.11
